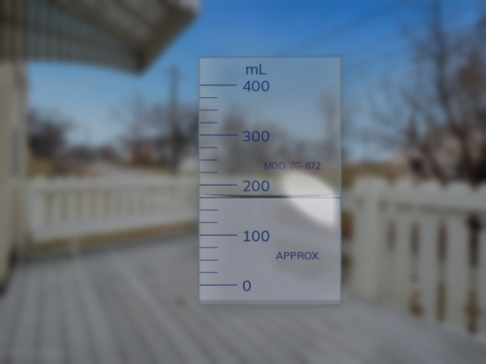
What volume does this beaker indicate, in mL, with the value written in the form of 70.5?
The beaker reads 175
